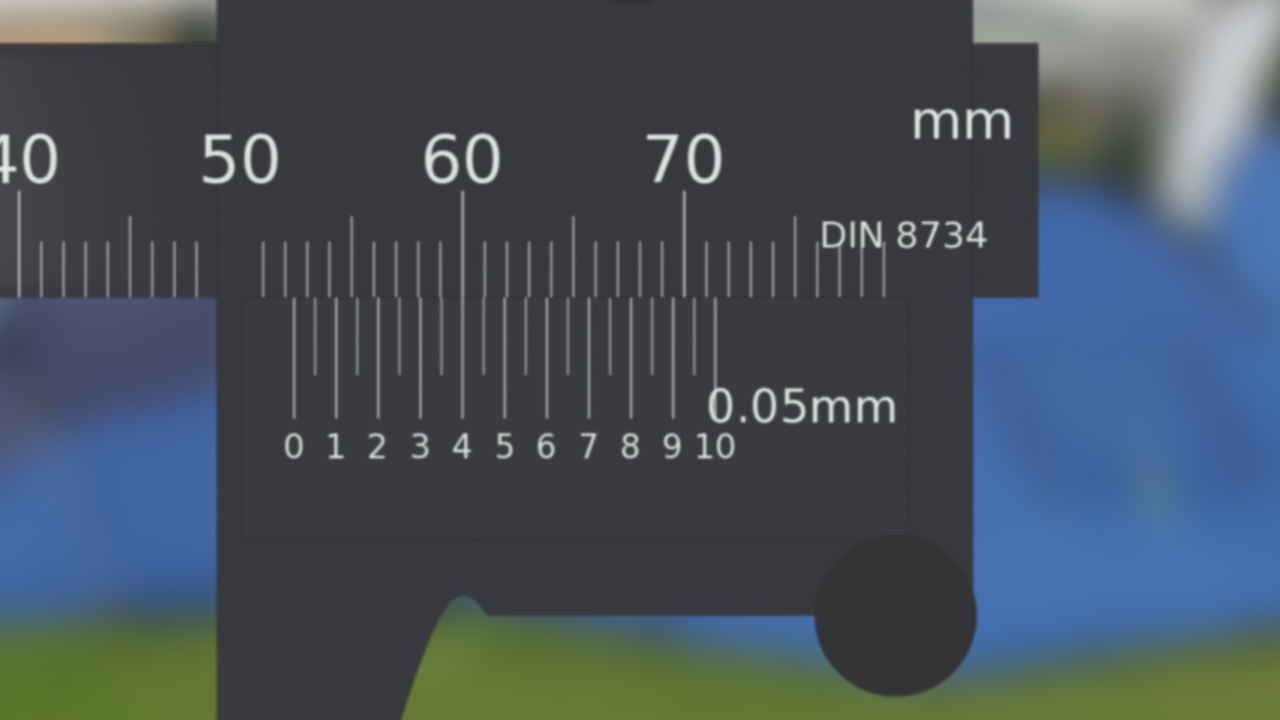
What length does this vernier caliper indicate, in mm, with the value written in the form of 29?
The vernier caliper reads 52.4
